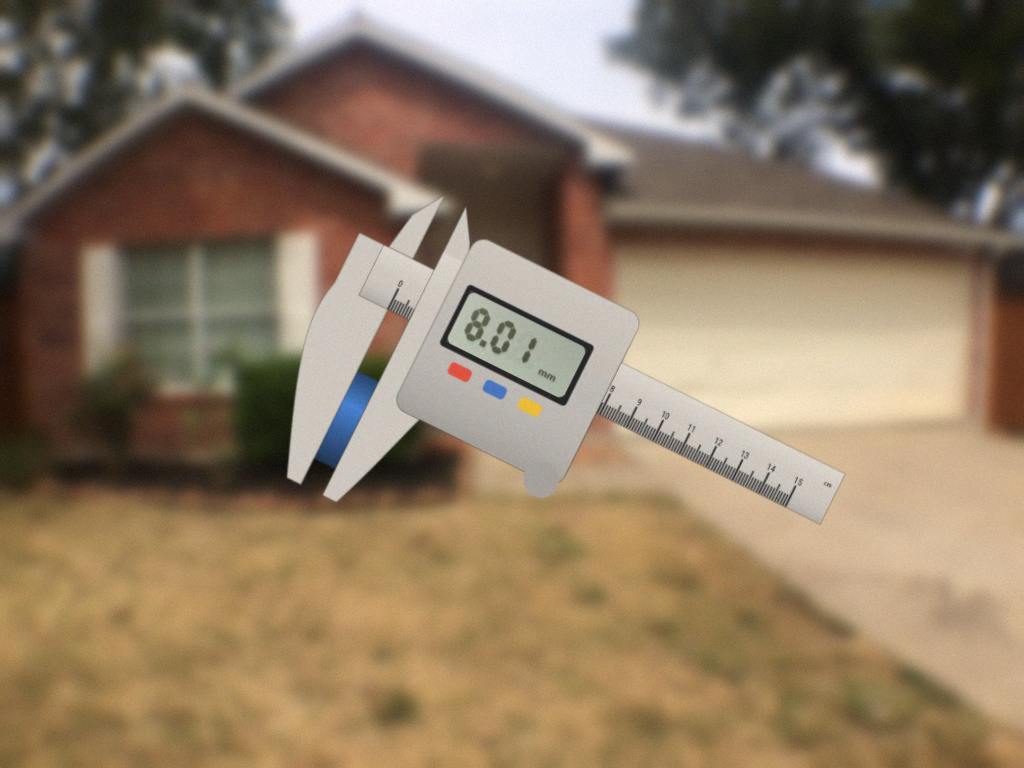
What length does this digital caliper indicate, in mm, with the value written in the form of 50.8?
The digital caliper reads 8.01
